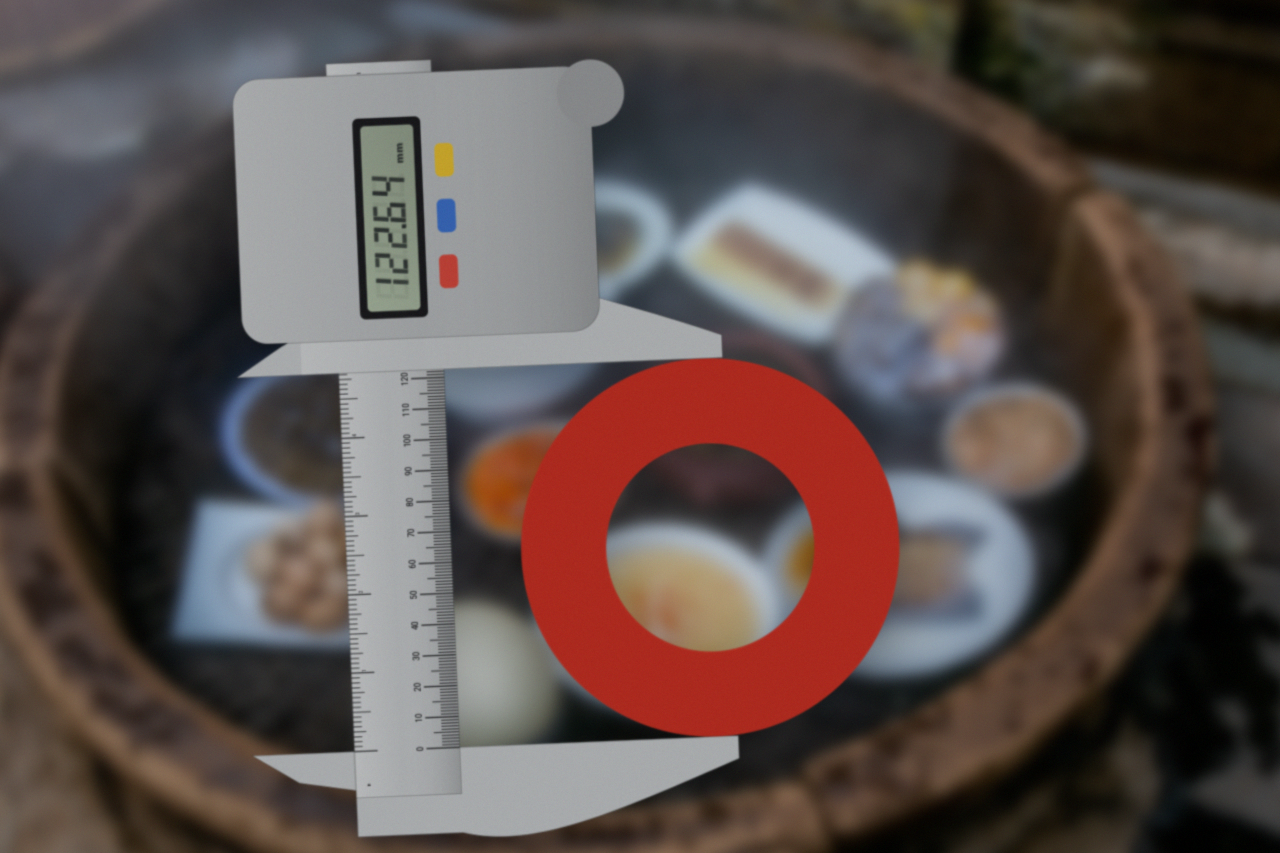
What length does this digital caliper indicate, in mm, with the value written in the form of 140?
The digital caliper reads 122.64
